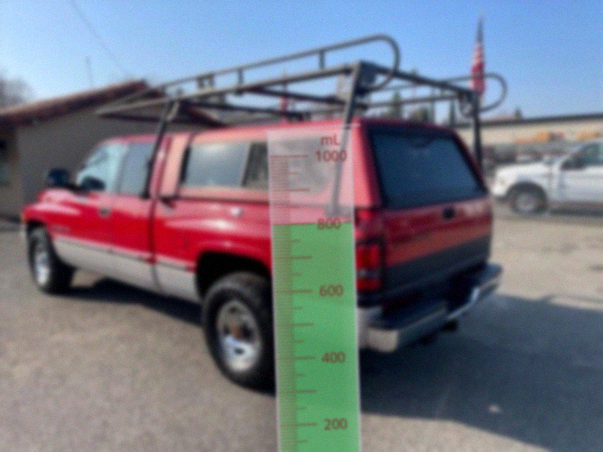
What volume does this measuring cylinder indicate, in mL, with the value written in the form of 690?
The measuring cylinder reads 800
